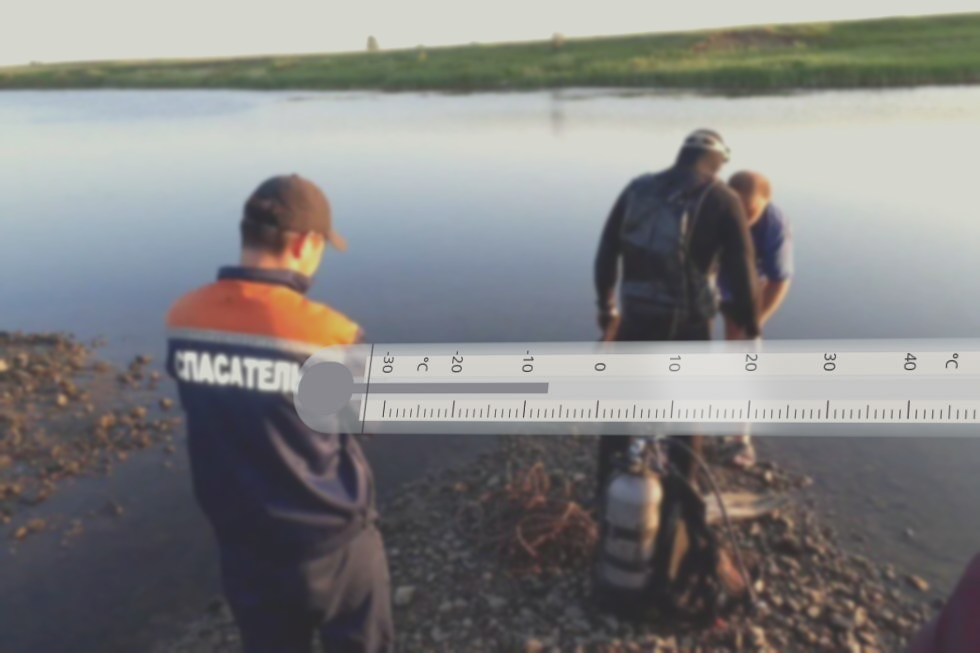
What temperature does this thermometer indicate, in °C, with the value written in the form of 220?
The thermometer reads -7
